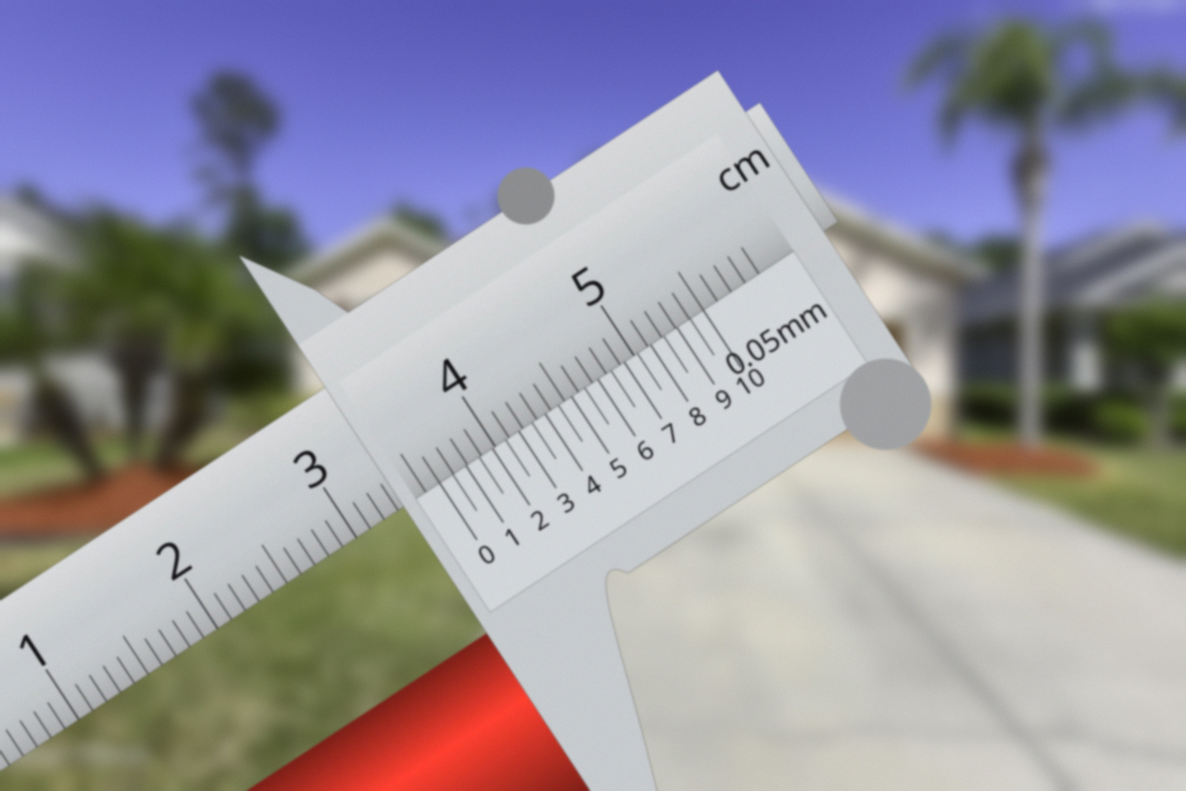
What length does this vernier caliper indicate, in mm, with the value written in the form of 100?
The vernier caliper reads 36.0
